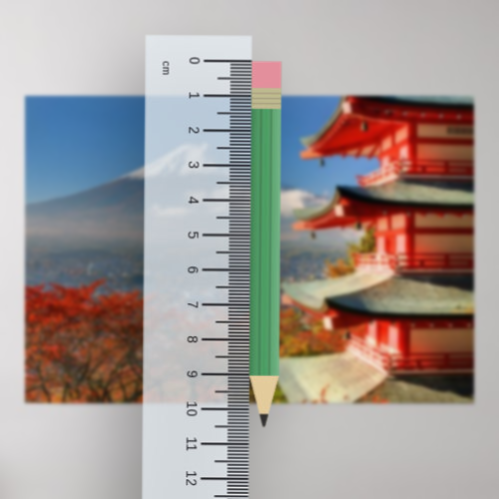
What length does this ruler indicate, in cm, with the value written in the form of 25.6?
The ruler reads 10.5
